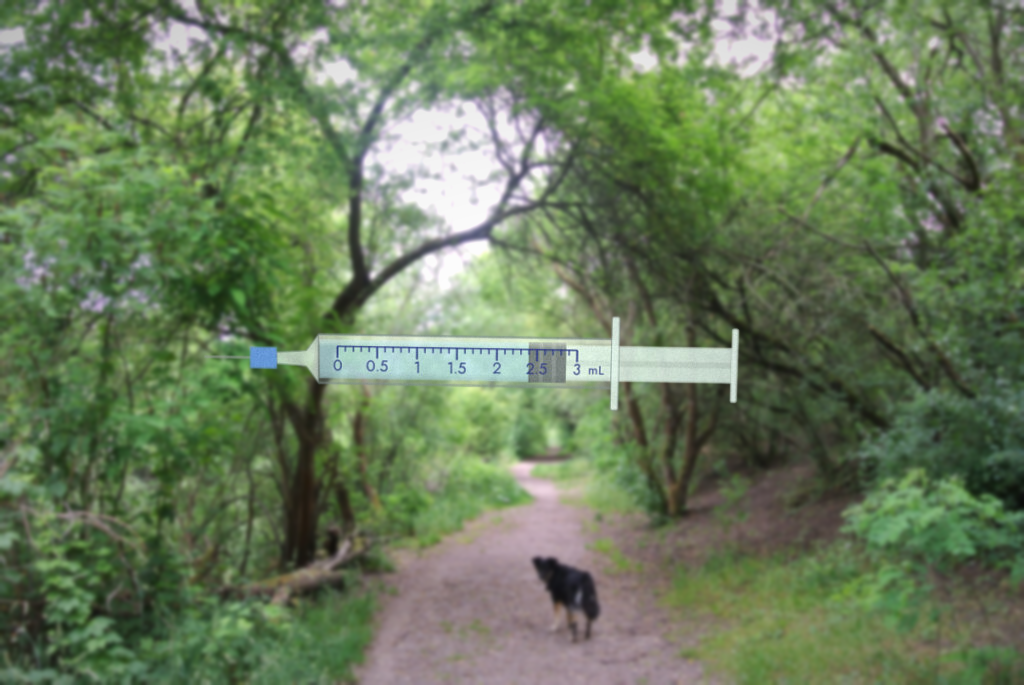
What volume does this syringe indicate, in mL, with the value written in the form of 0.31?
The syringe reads 2.4
